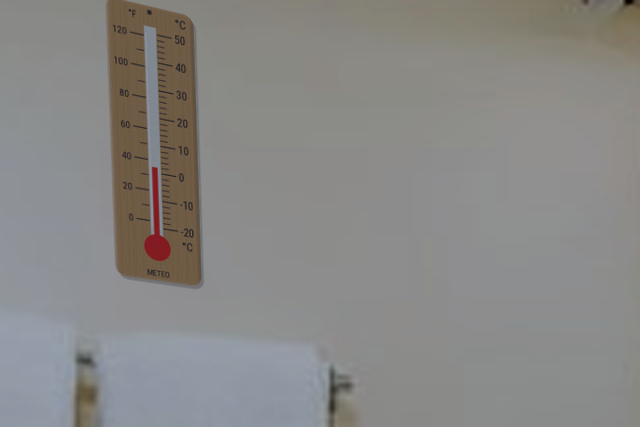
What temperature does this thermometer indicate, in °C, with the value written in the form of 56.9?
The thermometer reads 2
